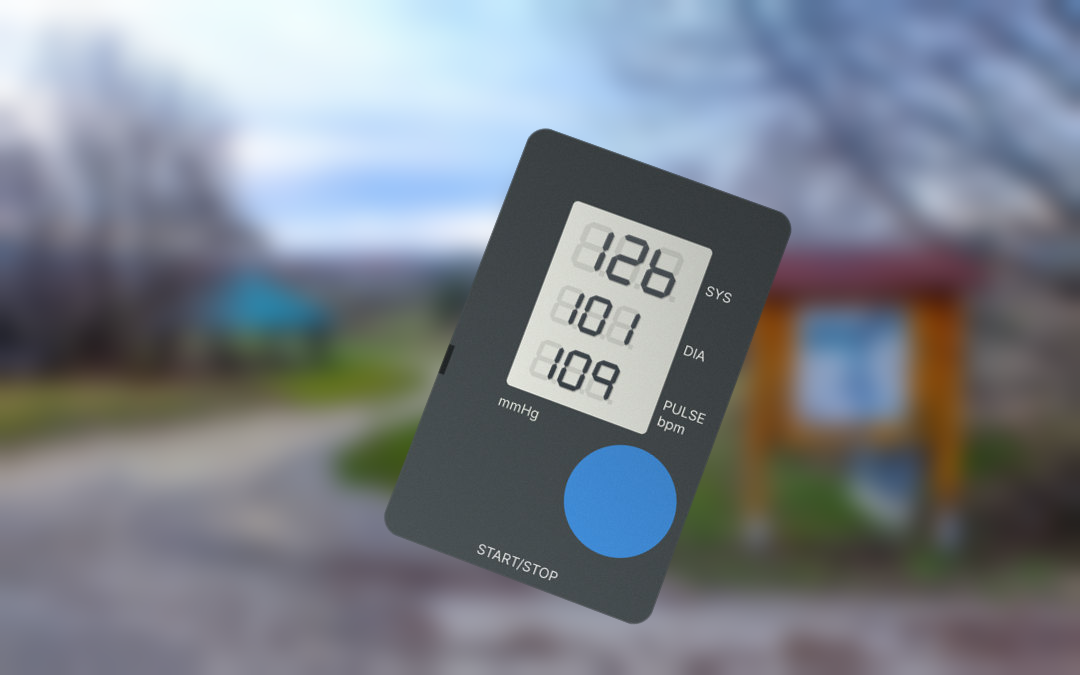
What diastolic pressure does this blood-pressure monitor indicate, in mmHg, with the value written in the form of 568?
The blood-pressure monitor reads 101
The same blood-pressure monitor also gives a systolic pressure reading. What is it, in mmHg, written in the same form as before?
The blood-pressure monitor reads 126
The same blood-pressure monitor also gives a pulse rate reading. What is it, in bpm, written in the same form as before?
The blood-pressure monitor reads 109
